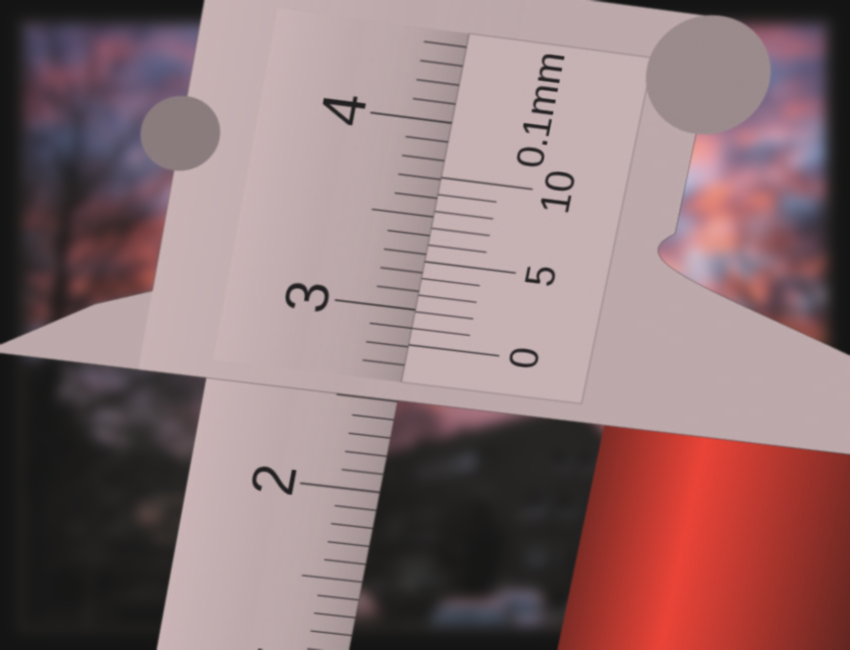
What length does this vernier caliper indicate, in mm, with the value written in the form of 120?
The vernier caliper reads 28.1
